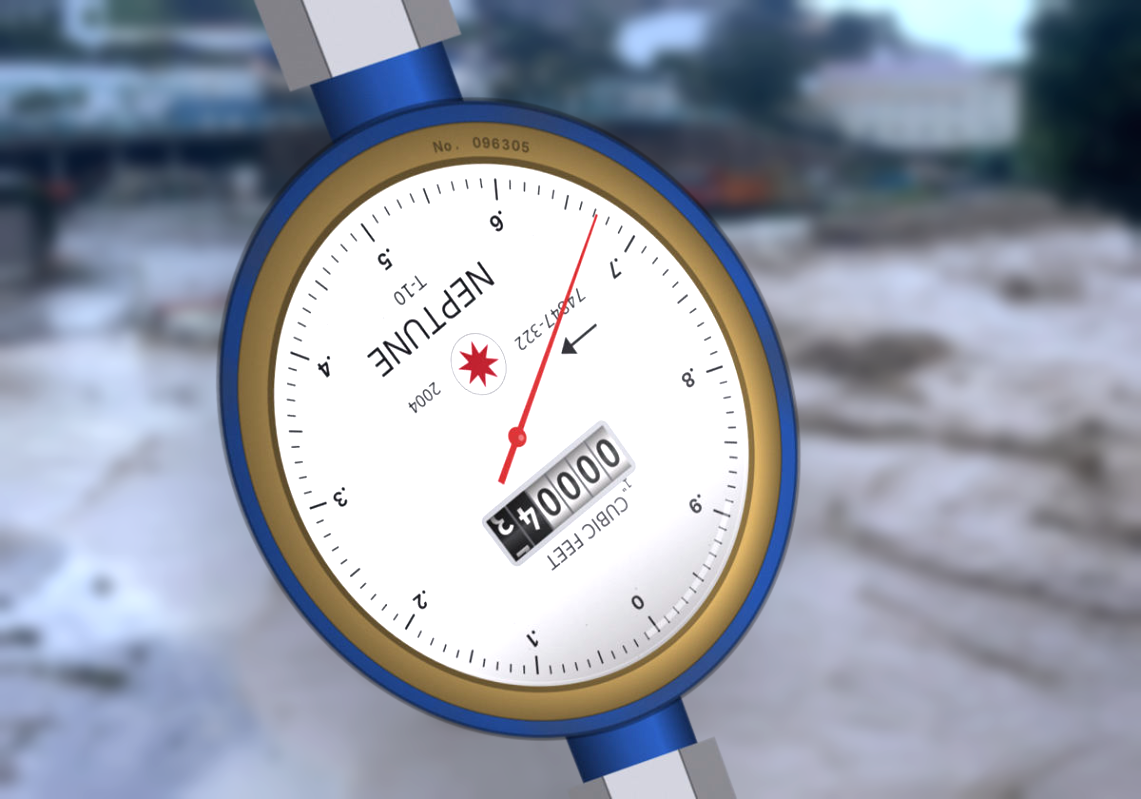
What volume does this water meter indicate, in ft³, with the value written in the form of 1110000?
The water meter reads 42.67
